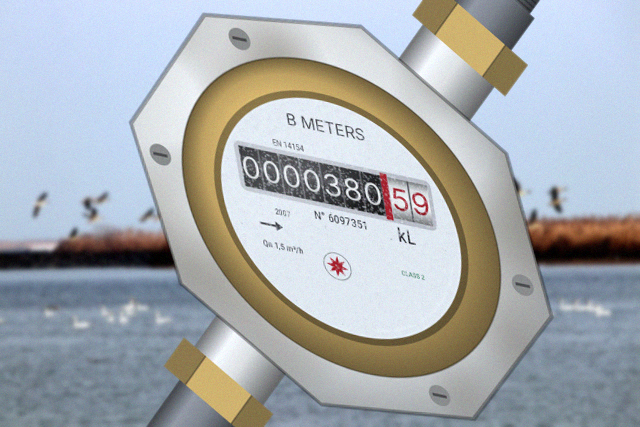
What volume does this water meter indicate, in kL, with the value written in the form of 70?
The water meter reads 380.59
